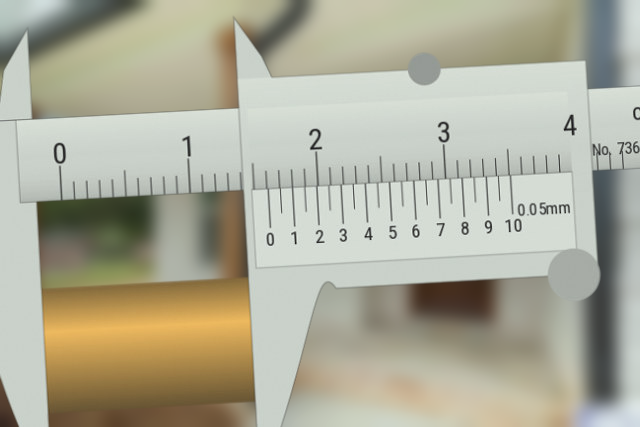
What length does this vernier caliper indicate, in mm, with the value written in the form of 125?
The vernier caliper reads 16.1
